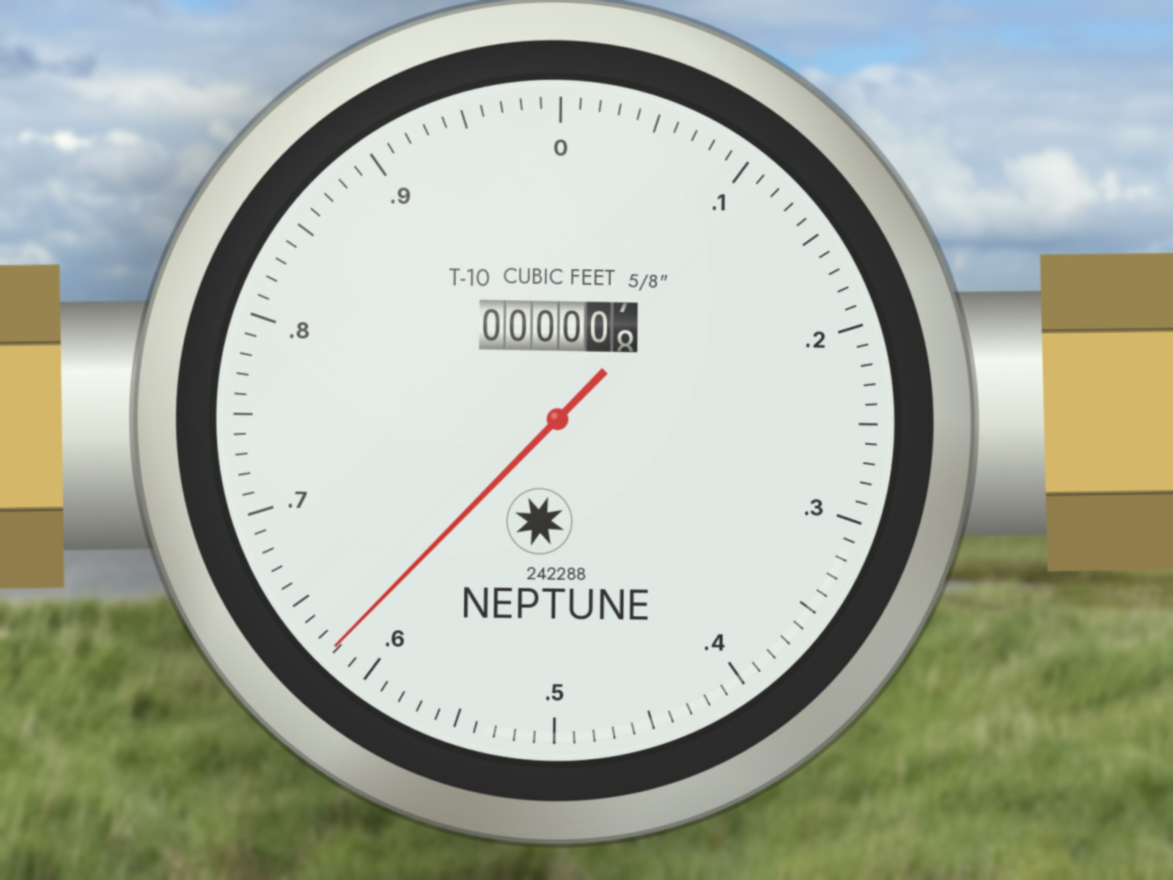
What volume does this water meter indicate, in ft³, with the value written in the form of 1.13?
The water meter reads 7.62
